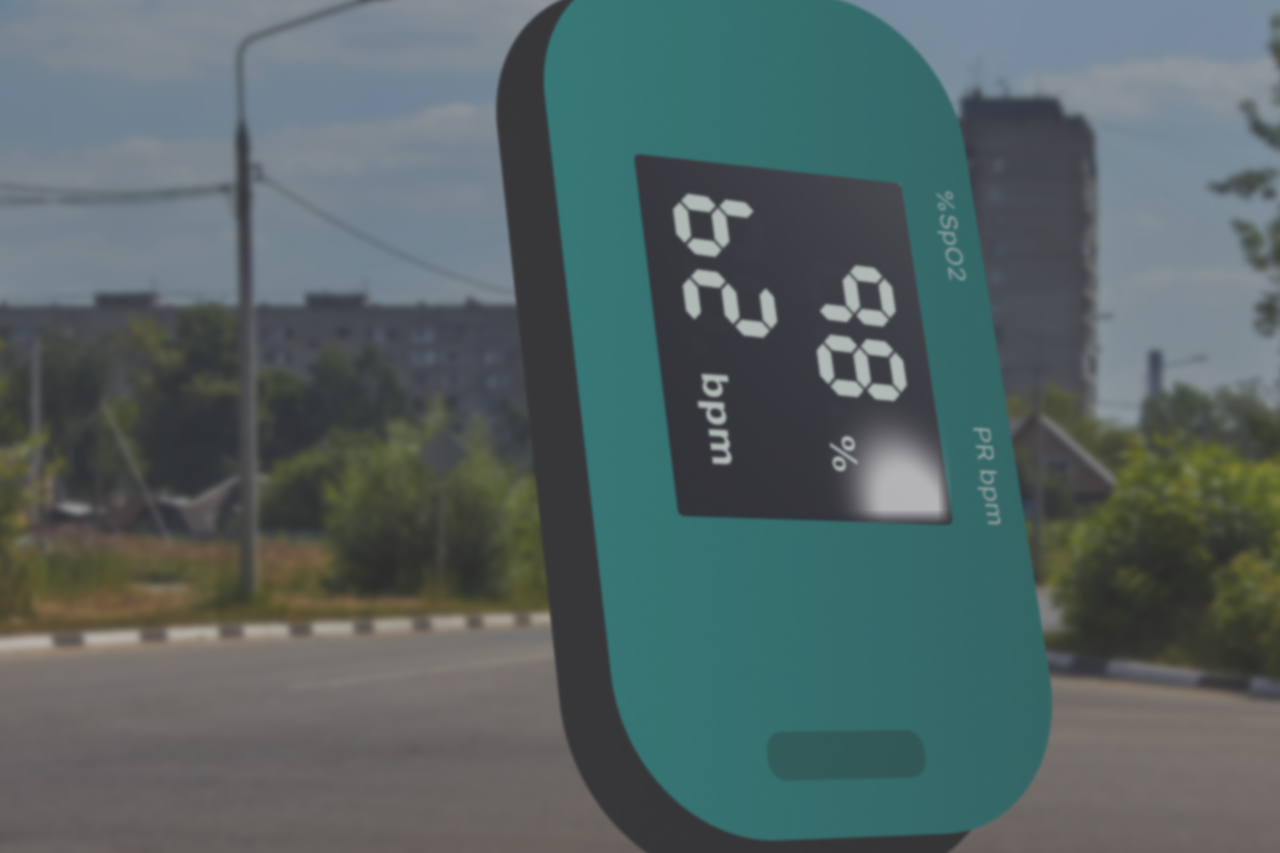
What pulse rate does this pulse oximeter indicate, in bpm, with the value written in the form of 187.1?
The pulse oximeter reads 62
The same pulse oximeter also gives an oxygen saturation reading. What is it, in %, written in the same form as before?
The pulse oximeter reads 98
